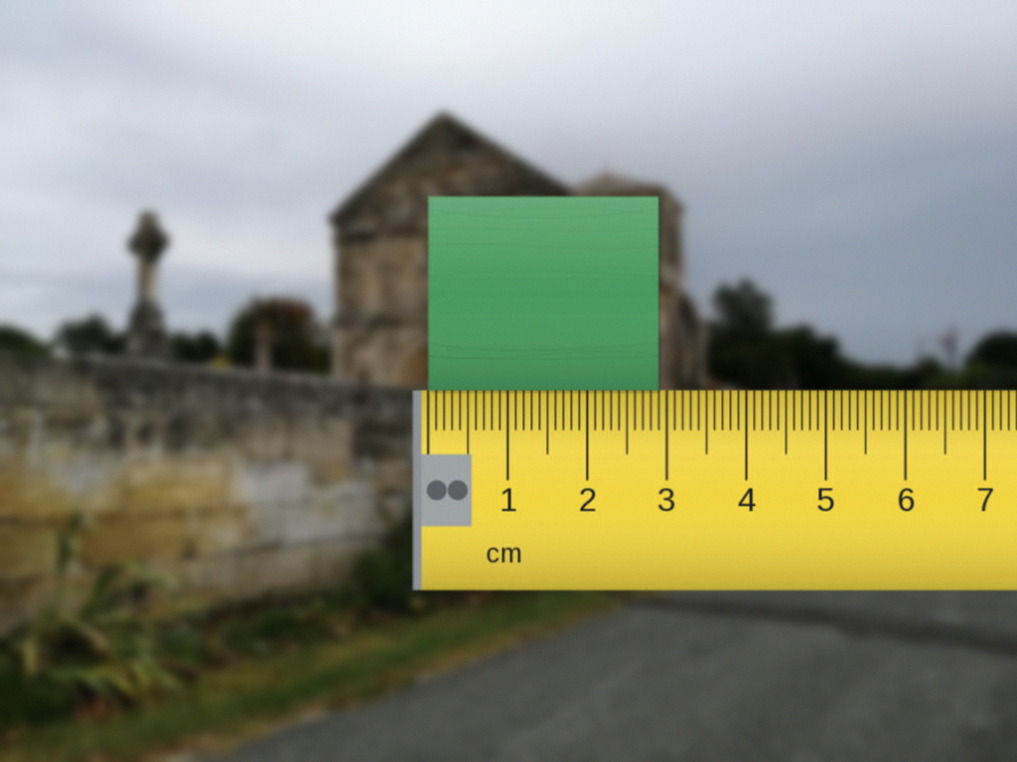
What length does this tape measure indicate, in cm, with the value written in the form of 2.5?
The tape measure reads 2.9
